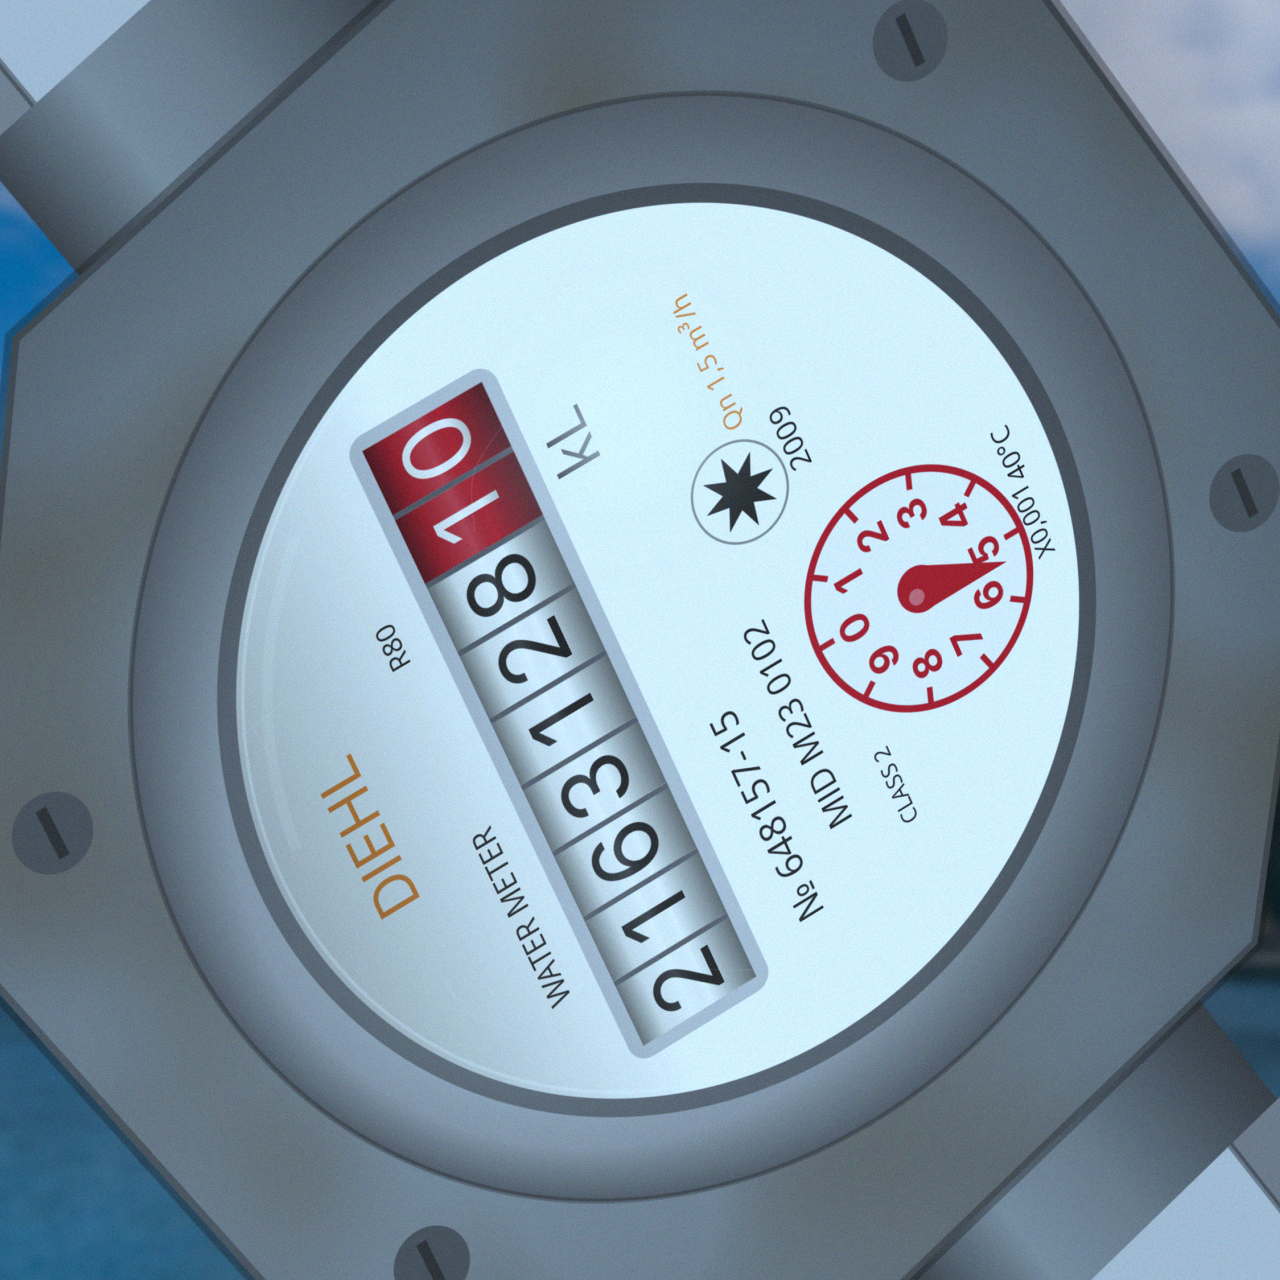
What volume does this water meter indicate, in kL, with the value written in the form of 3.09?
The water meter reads 2163128.105
